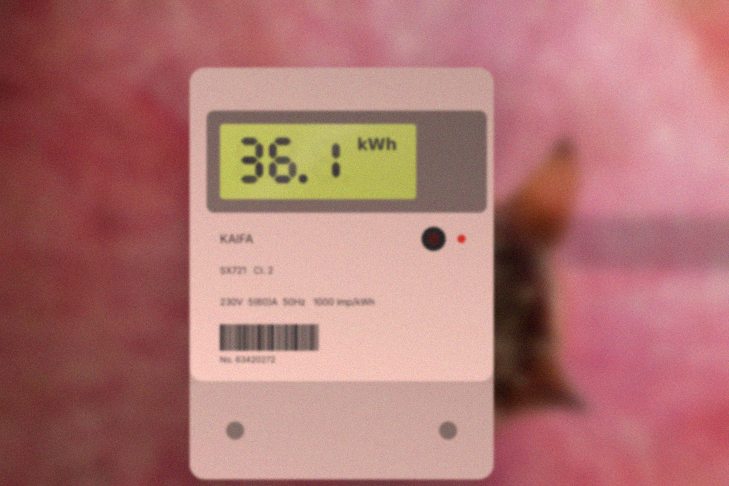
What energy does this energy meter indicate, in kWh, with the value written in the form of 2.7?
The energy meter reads 36.1
